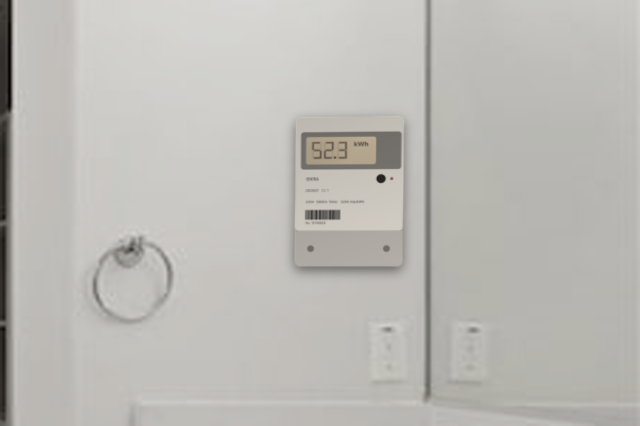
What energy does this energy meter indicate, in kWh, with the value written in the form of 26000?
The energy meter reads 52.3
